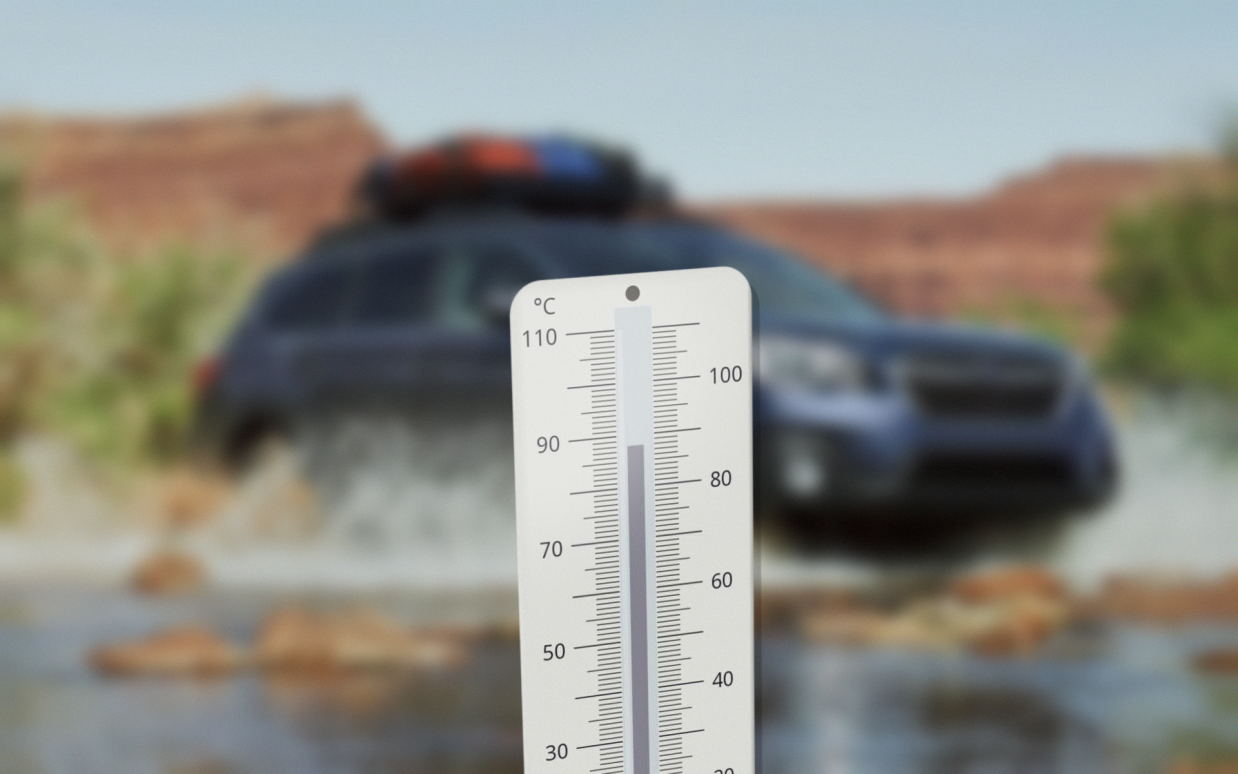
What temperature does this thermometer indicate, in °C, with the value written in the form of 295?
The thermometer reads 88
